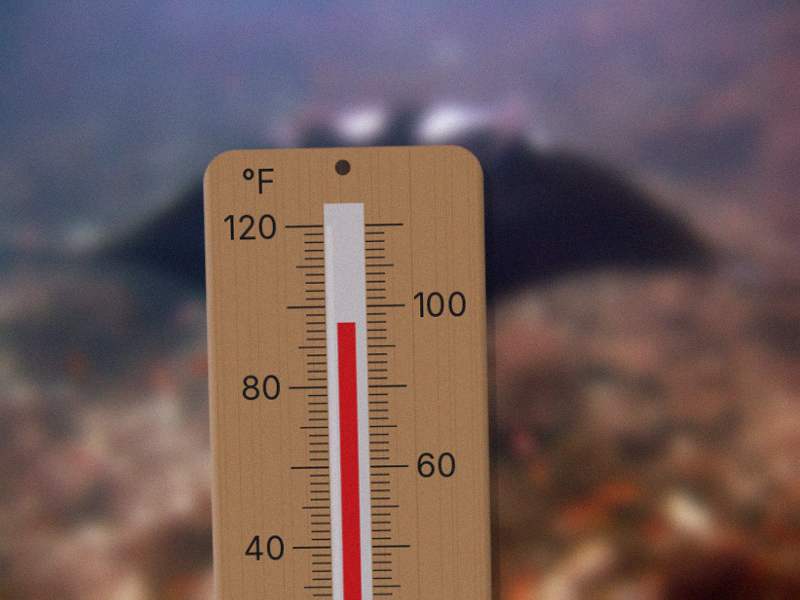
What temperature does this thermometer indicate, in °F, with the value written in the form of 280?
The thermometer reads 96
